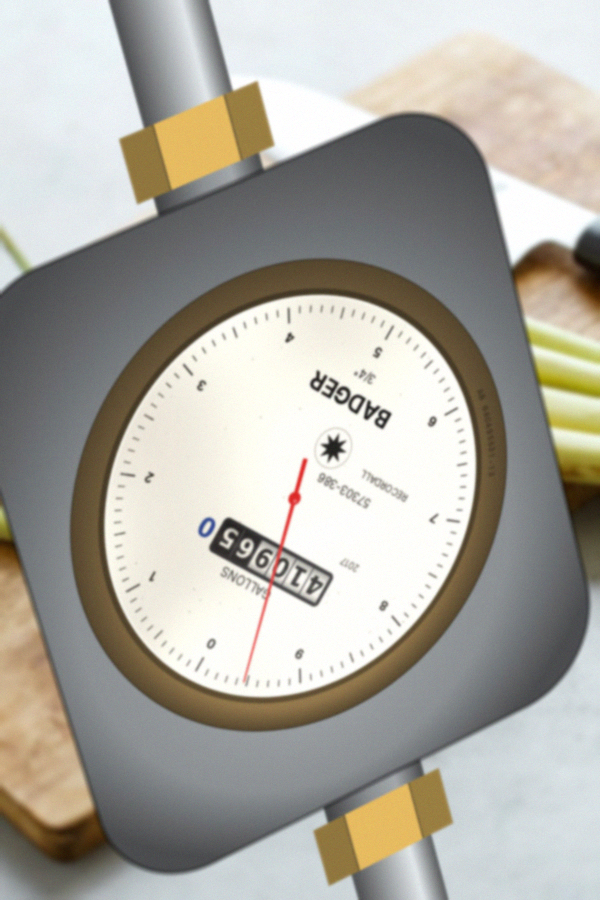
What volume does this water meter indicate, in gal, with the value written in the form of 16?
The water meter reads 4109649.5
